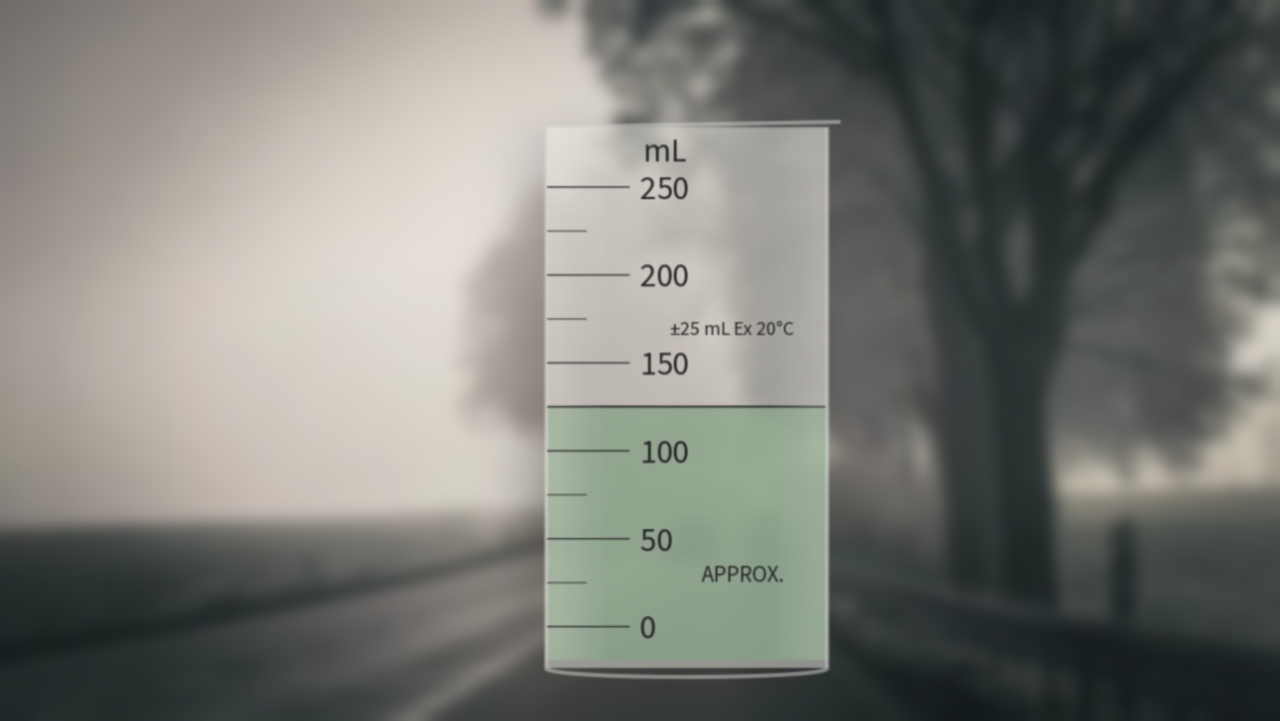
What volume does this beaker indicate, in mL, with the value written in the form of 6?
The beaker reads 125
